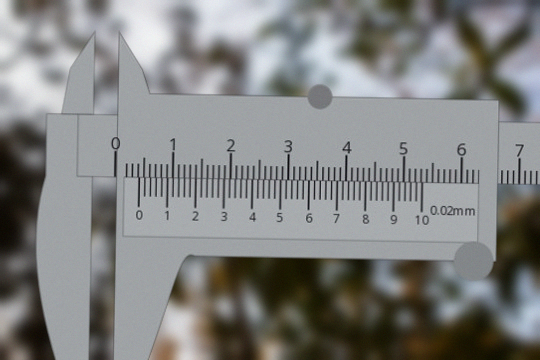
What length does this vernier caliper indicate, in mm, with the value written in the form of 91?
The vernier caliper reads 4.2
